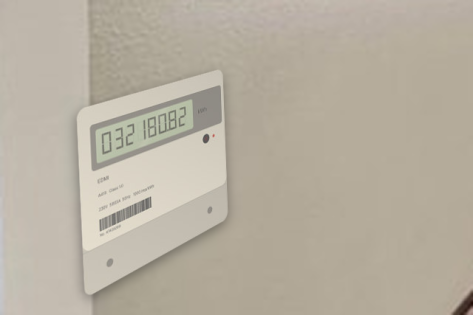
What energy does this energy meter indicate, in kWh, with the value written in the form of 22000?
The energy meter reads 32180.82
